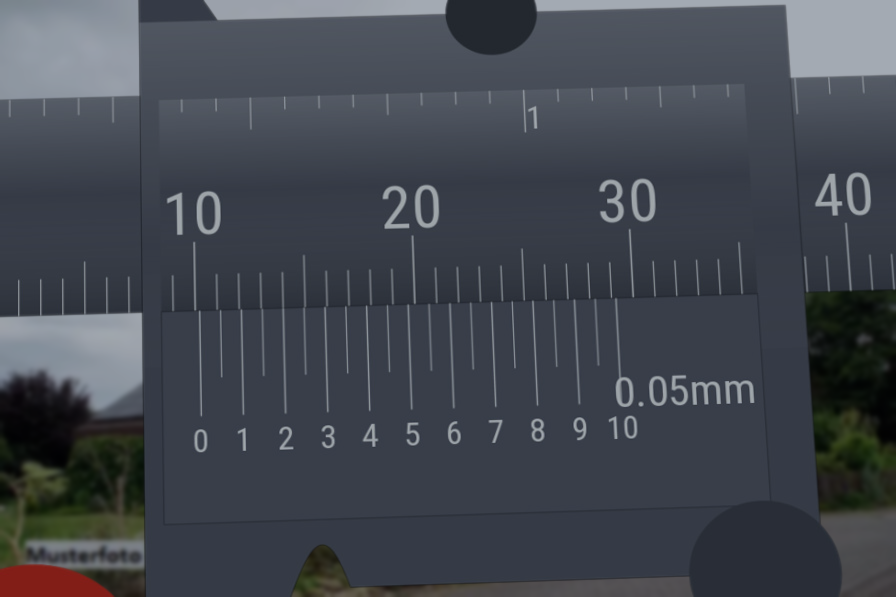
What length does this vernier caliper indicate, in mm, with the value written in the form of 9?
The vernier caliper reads 10.2
